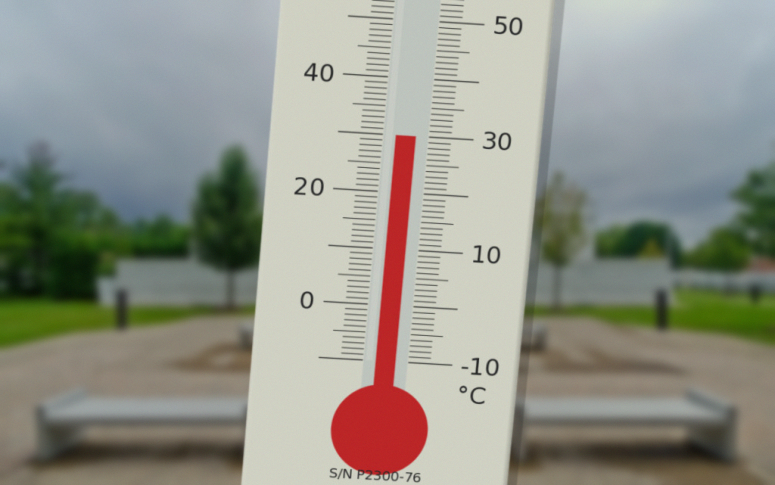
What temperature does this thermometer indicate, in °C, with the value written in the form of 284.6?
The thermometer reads 30
